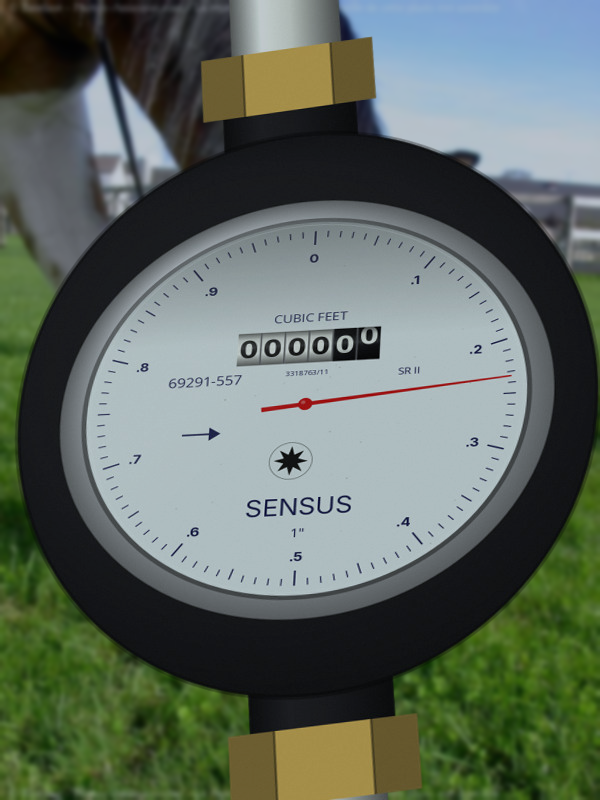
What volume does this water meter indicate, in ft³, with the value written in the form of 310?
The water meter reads 0.23
